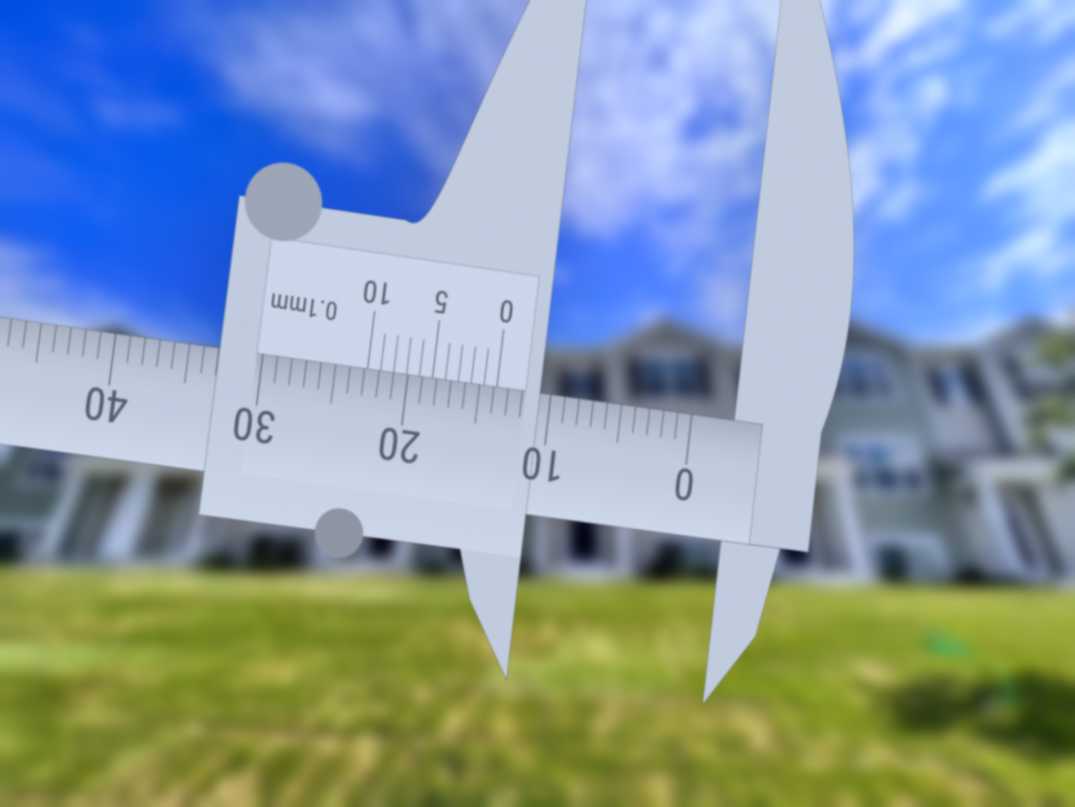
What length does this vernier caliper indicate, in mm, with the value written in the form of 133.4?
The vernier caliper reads 13.8
